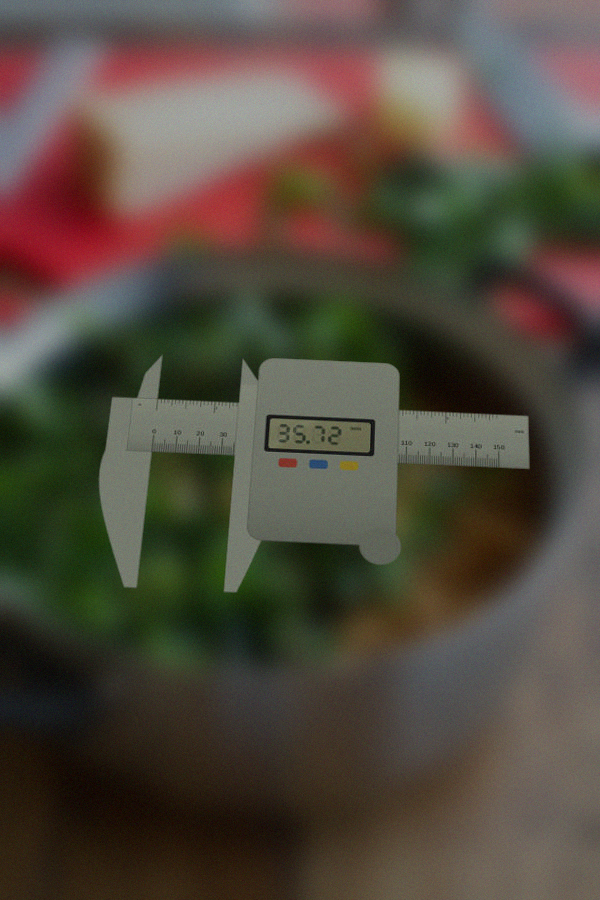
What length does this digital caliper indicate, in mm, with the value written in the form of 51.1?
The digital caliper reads 35.72
